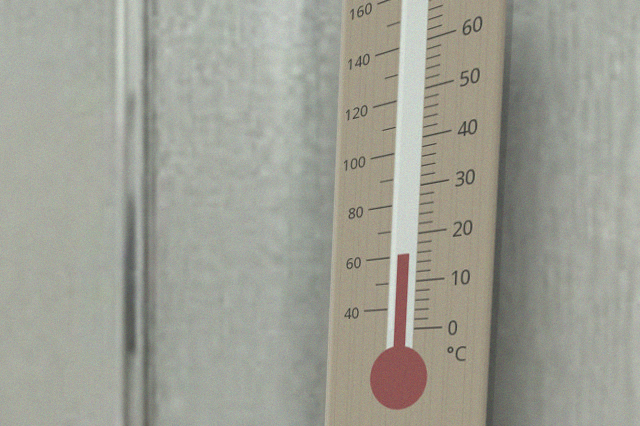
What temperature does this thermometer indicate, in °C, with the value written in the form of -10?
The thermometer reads 16
